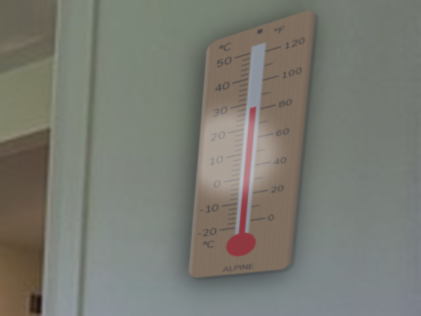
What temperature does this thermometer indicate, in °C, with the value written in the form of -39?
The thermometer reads 28
